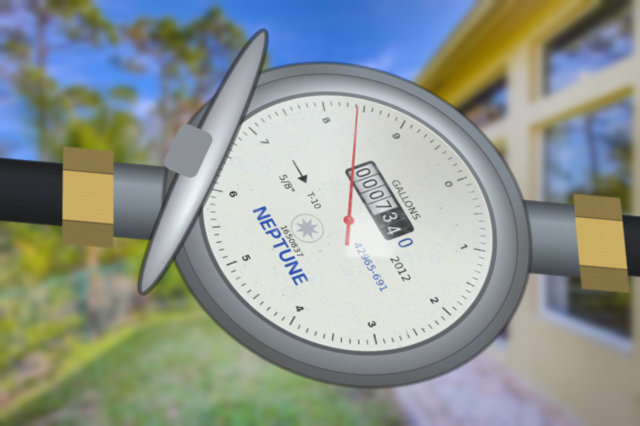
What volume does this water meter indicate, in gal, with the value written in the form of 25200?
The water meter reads 7338.4
